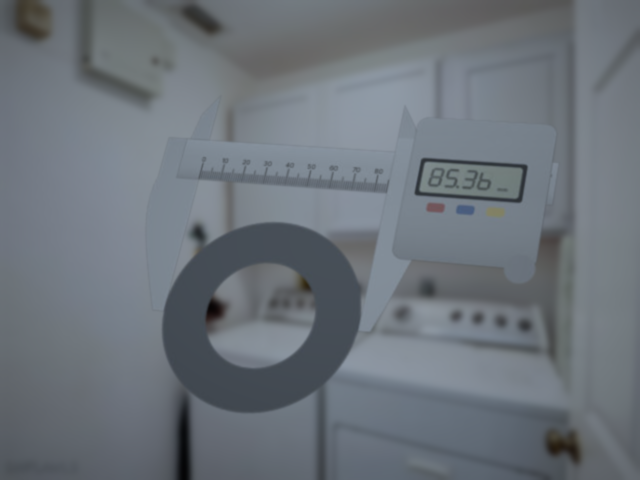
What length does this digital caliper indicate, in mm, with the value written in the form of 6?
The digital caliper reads 85.36
